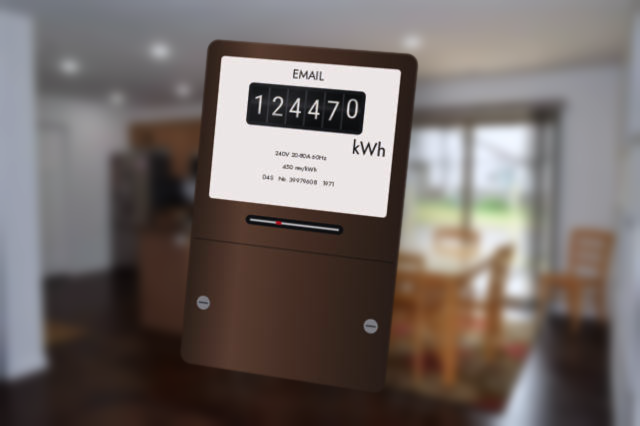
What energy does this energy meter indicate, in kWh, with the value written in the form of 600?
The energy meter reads 124470
